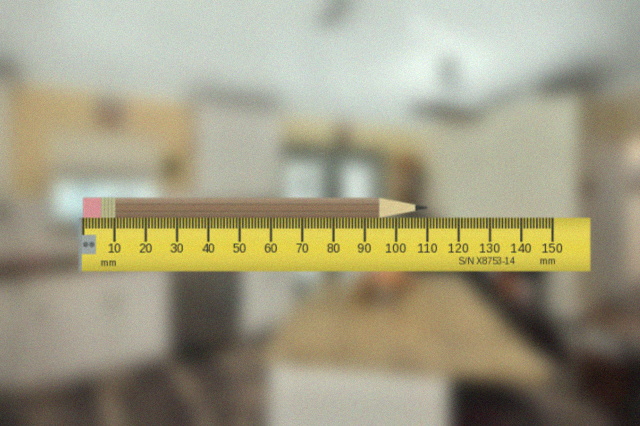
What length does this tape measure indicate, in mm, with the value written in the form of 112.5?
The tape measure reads 110
